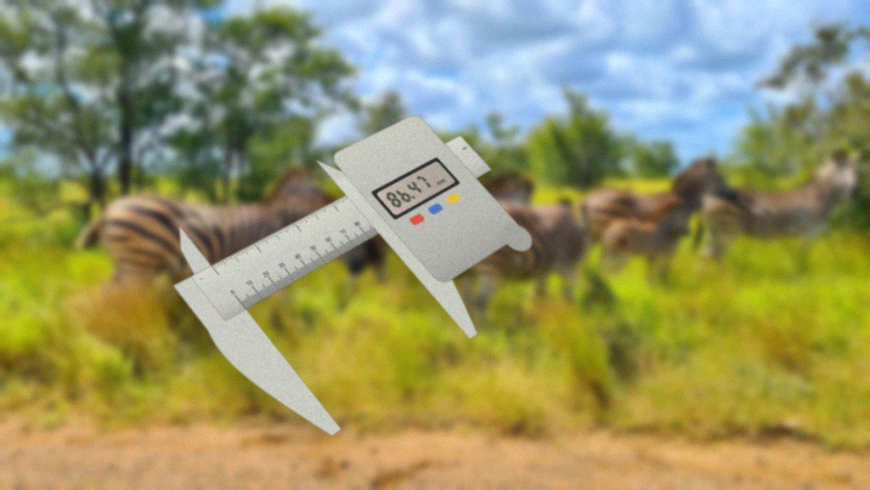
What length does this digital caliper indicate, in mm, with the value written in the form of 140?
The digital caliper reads 86.47
